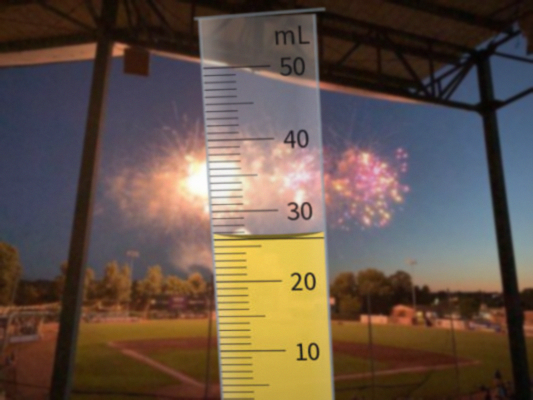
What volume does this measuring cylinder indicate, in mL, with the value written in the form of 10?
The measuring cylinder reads 26
